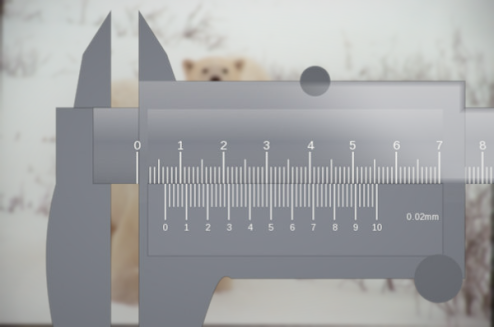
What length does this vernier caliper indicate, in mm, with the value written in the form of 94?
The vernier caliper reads 6.5
